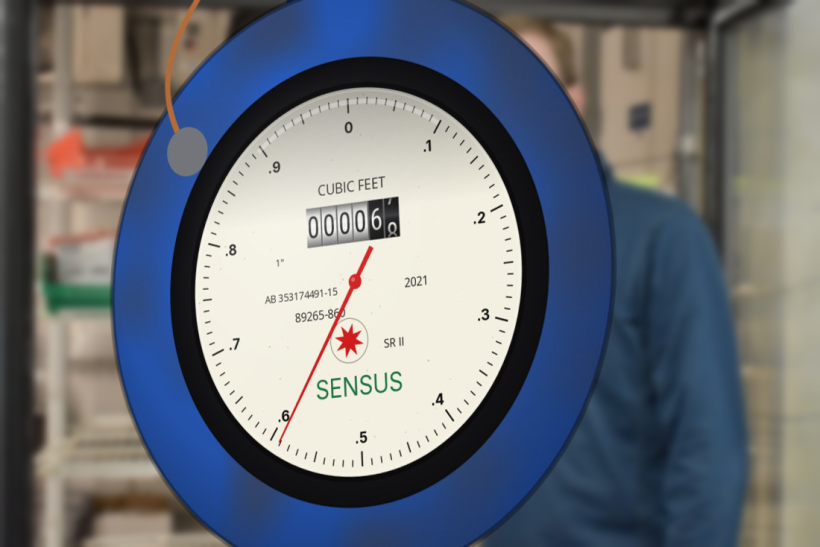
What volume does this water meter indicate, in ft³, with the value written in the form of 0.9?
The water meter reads 67.59
